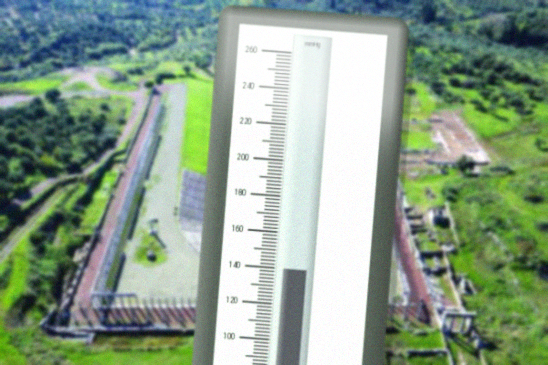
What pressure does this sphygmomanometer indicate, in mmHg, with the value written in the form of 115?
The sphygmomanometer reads 140
